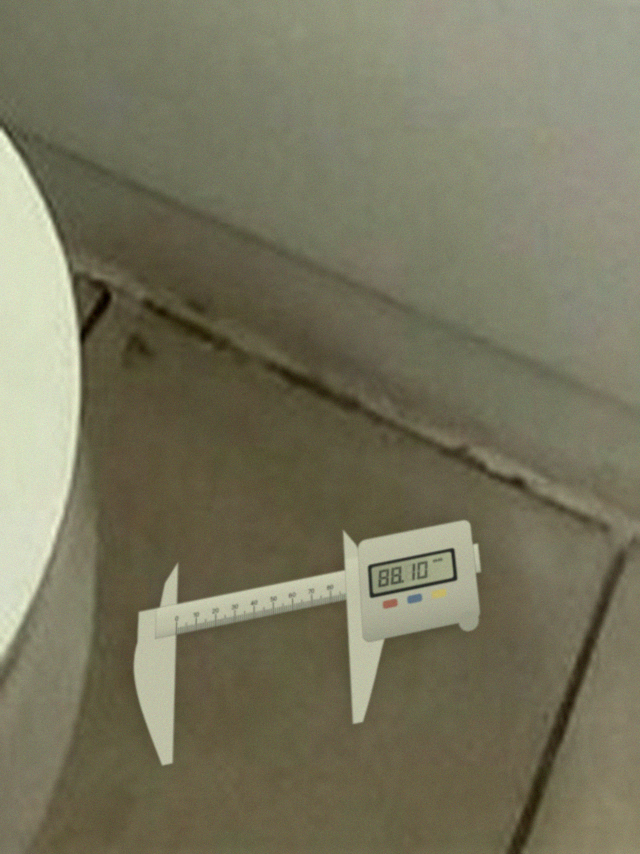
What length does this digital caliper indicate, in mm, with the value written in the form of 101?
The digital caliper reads 88.10
